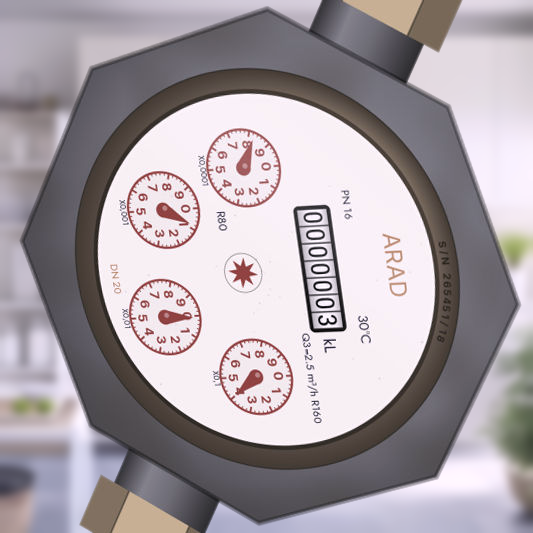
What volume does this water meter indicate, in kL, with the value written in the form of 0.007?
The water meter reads 3.4008
